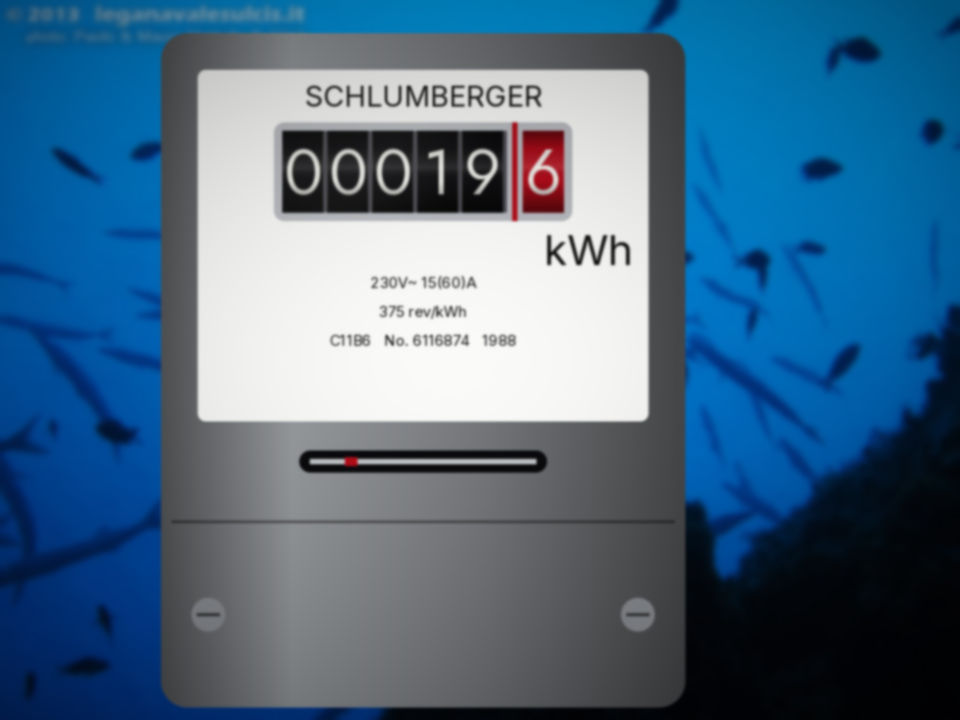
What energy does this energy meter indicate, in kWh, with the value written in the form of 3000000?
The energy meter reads 19.6
